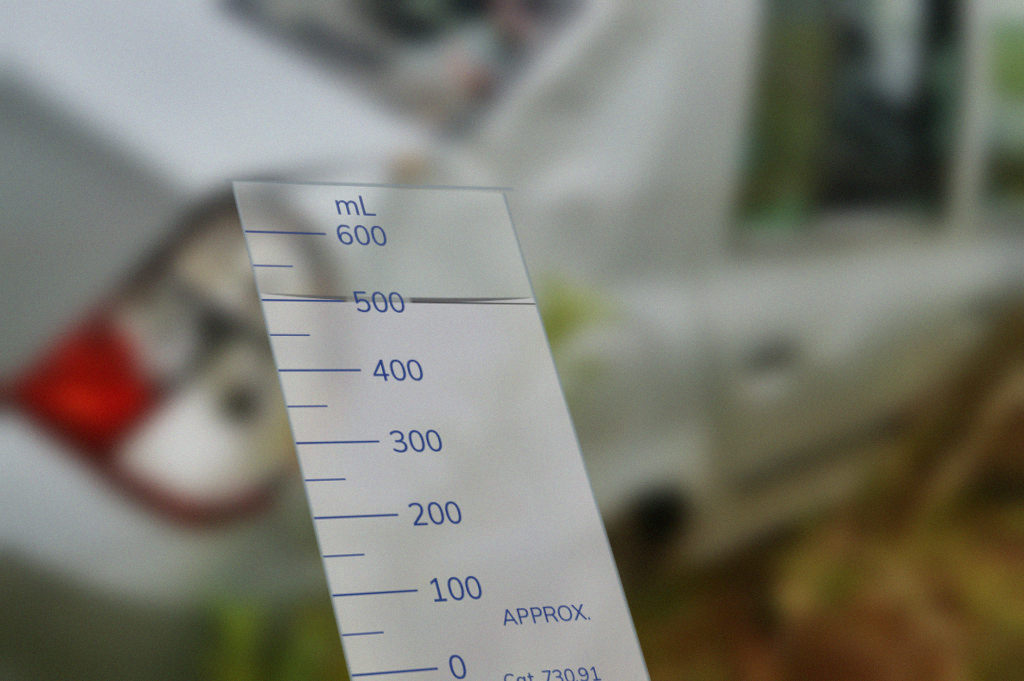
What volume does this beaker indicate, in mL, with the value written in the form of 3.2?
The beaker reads 500
